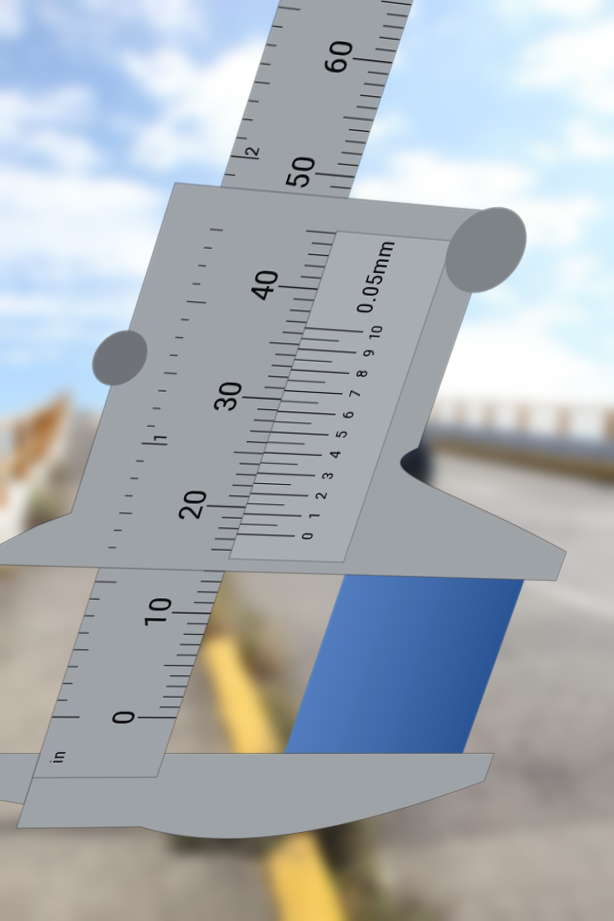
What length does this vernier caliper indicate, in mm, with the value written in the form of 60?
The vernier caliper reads 17.5
